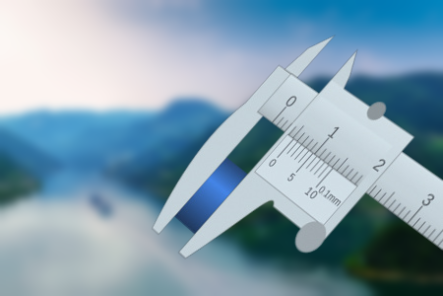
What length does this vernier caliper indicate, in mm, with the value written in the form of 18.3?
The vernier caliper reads 5.2
